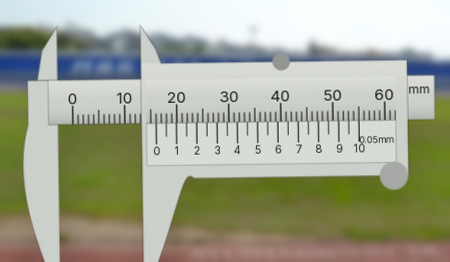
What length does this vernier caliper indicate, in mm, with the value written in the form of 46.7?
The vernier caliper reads 16.0
